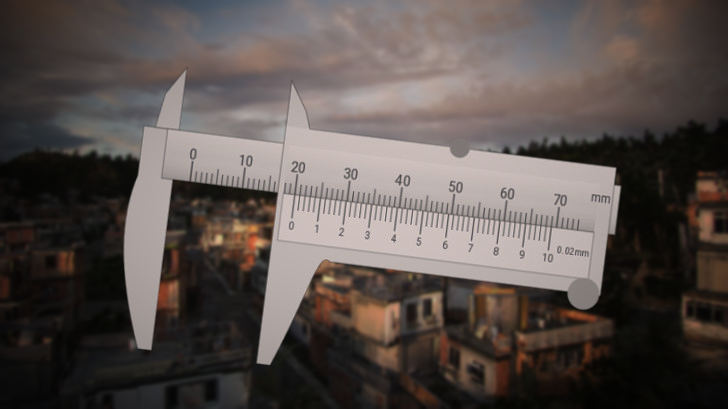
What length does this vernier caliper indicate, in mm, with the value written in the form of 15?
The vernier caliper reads 20.0
